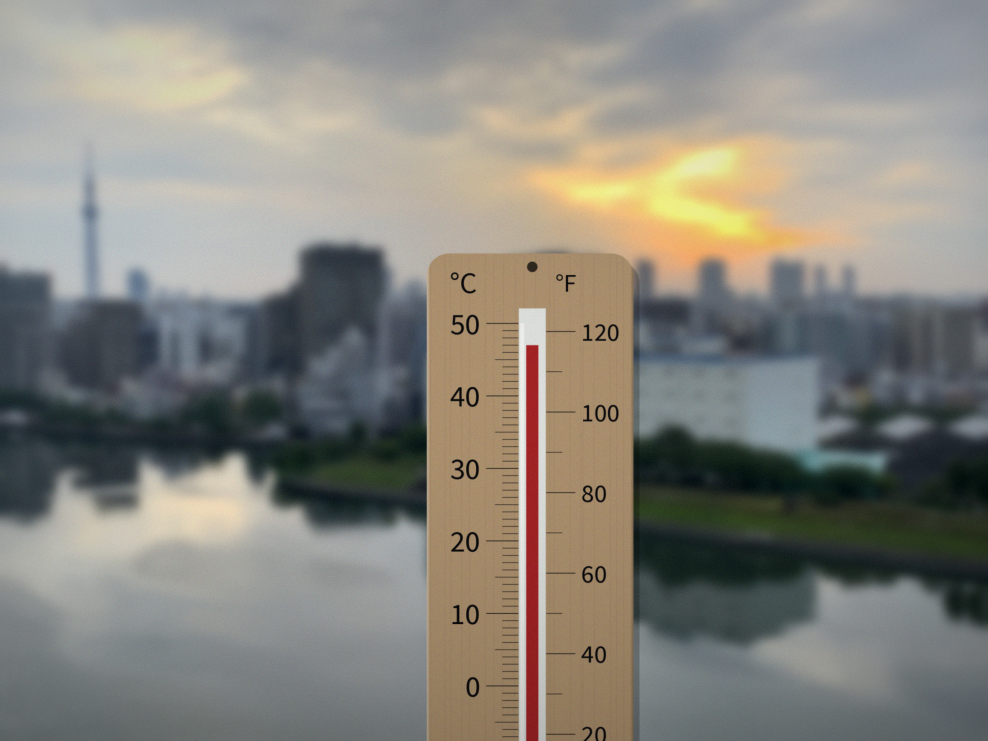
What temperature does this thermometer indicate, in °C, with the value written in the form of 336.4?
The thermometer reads 47
